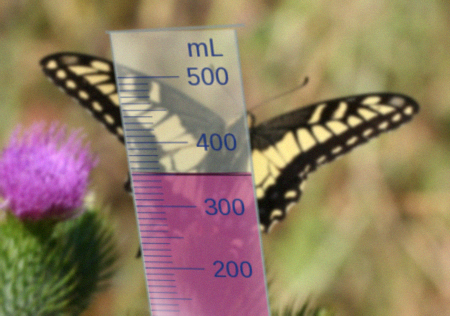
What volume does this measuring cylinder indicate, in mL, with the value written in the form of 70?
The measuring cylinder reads 350
